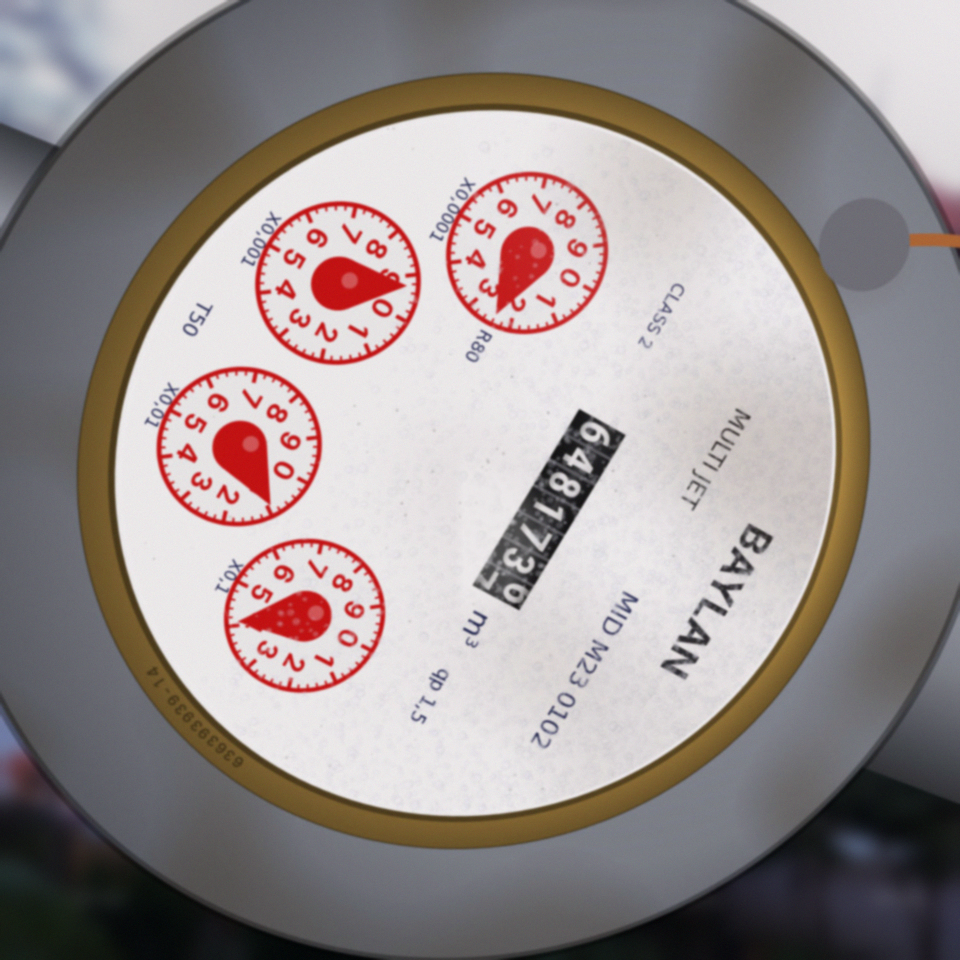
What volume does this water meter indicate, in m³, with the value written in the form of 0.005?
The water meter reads 6481736.4092
